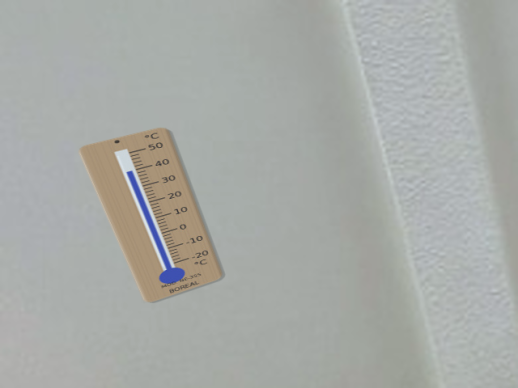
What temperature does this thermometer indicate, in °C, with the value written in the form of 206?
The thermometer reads 40
